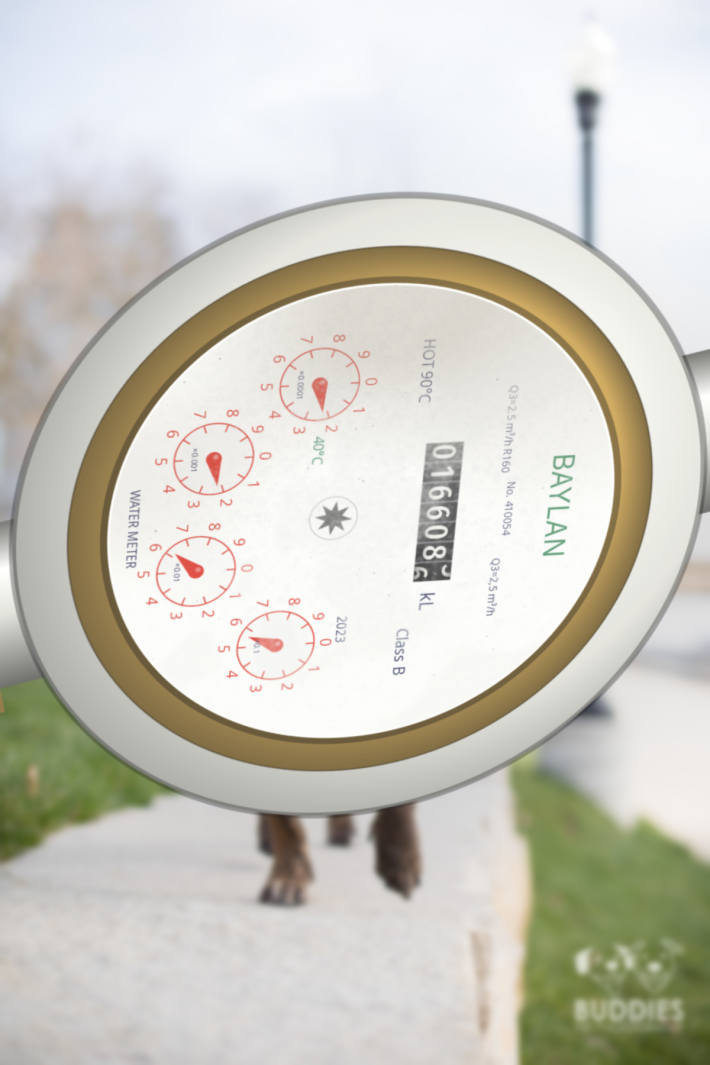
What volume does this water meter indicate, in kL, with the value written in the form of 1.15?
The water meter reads 166085.5622
